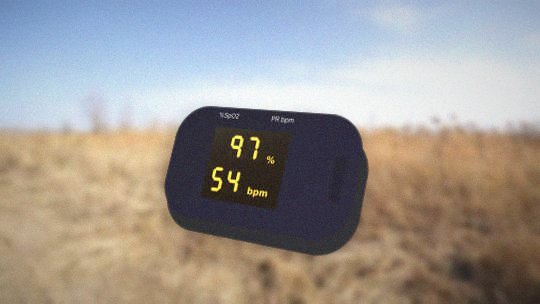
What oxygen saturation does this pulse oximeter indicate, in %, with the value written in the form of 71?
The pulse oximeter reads 97
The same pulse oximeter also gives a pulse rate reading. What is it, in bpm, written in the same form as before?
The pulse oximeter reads 54
